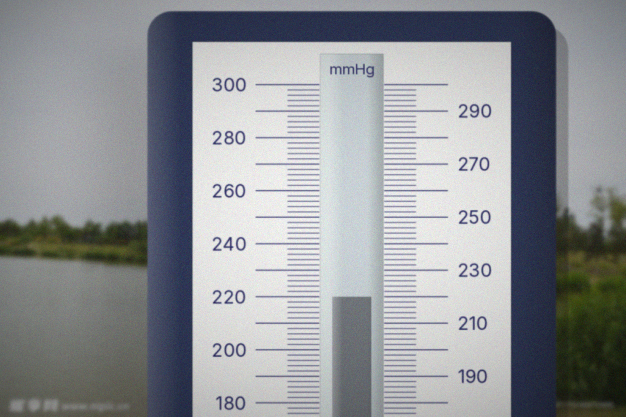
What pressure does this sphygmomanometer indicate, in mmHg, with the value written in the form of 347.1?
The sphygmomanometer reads 220
